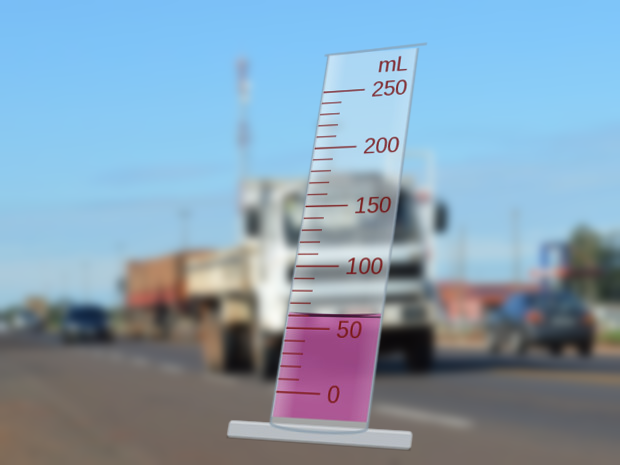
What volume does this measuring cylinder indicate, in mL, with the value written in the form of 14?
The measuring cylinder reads 60
